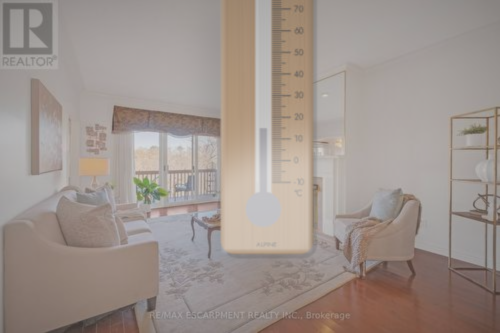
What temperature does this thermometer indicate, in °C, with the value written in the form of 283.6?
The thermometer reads 15
